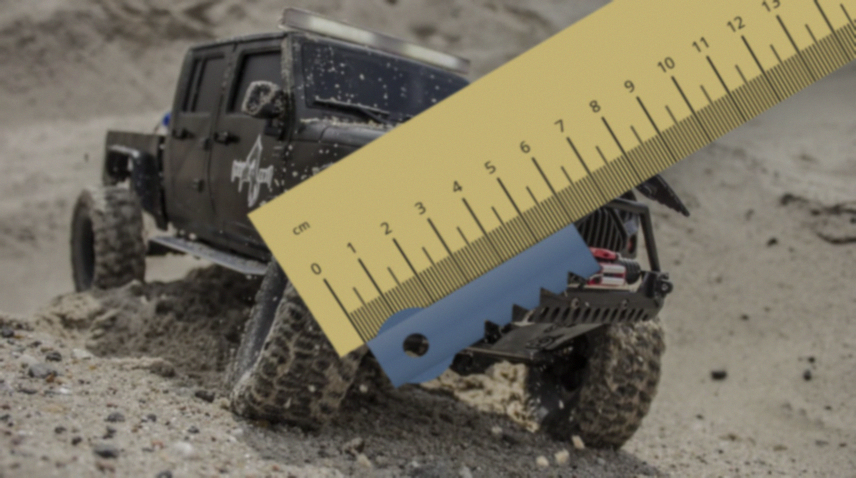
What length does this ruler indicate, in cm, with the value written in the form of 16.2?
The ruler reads 6
